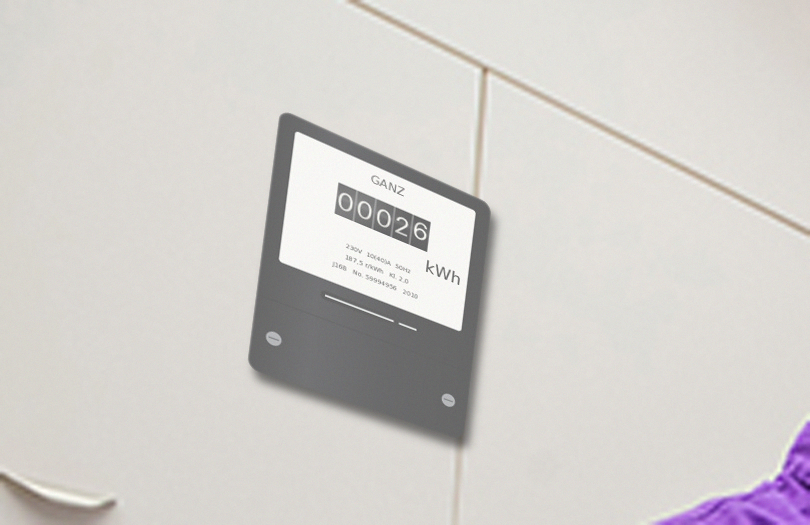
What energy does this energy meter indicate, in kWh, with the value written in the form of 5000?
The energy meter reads 26
